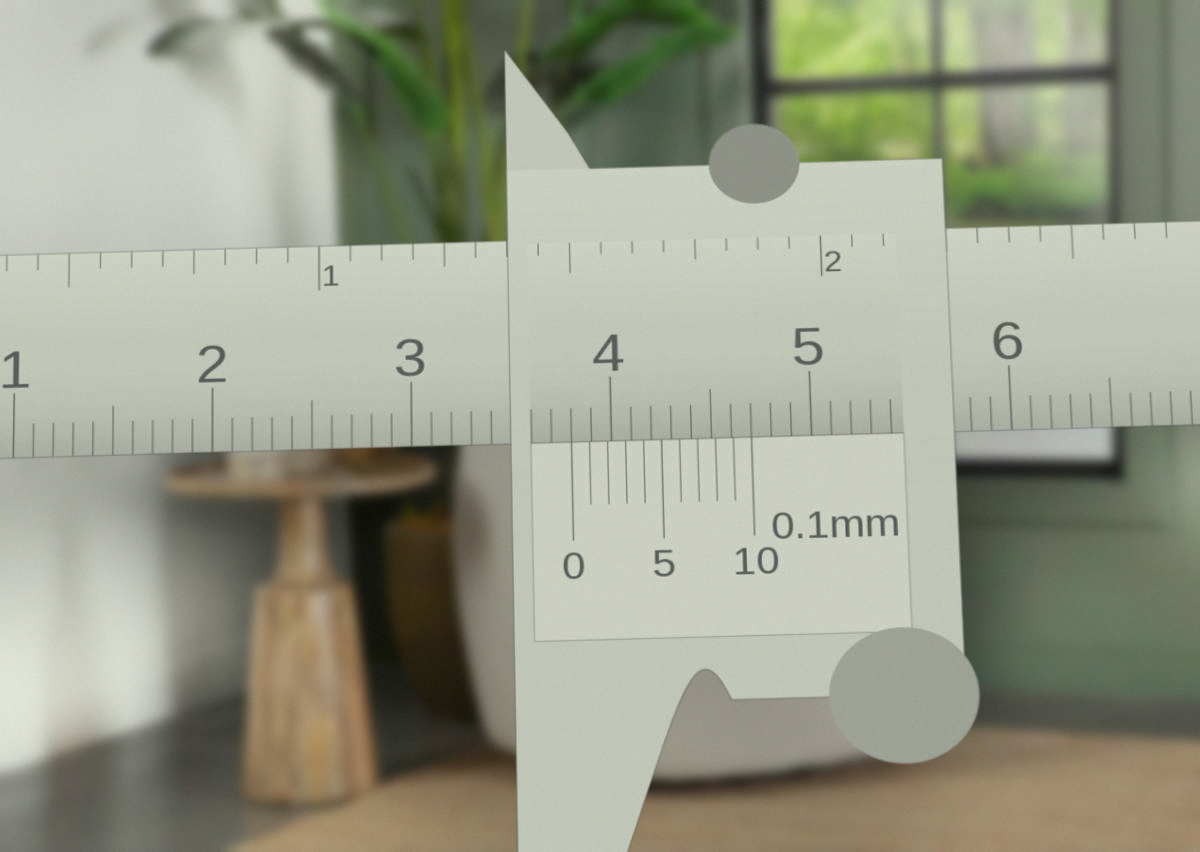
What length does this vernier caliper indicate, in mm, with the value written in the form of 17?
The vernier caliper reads 38.0
